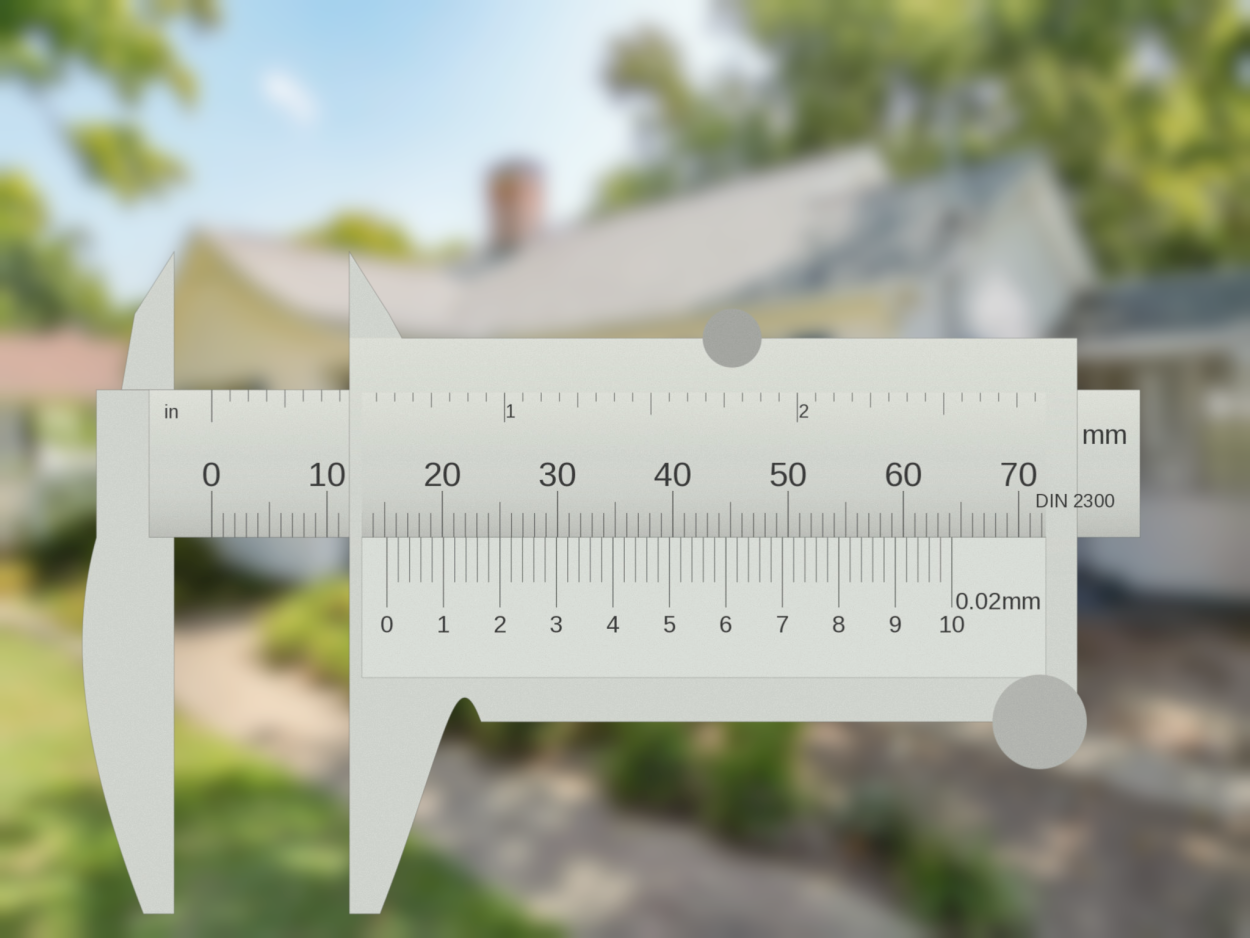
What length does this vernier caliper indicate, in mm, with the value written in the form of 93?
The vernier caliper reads 15.2
